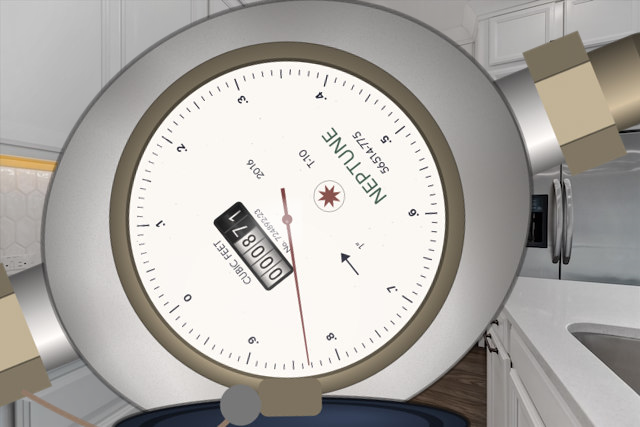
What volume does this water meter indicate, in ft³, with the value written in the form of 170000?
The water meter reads 870.83
